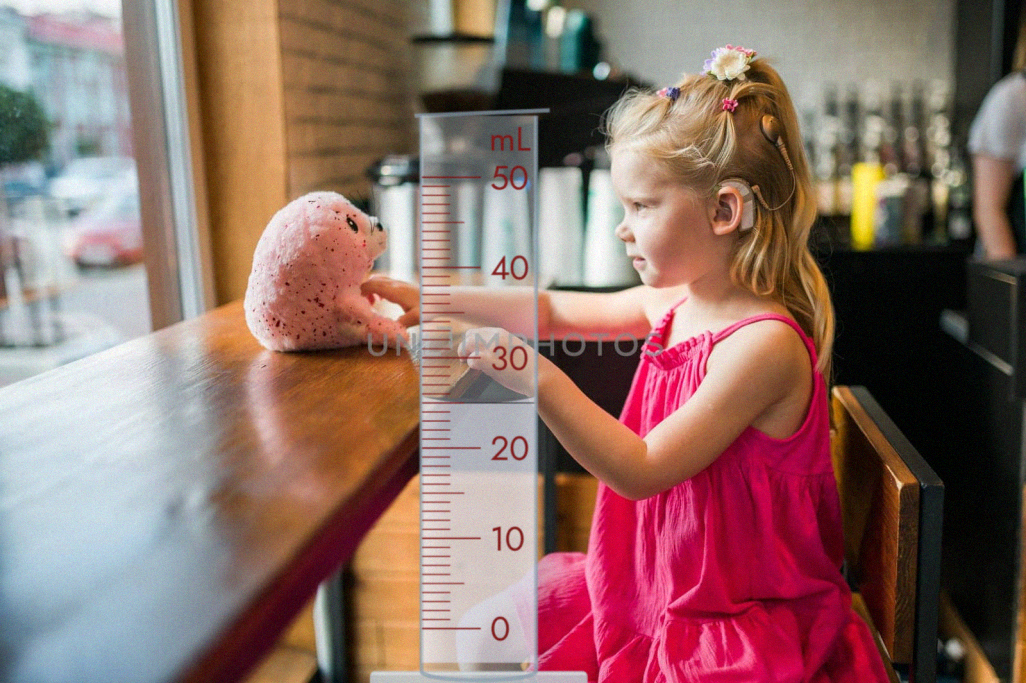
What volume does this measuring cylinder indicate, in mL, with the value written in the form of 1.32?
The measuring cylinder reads 25
